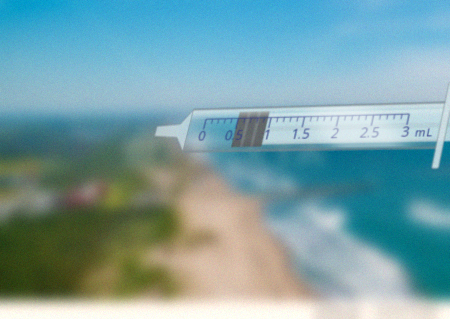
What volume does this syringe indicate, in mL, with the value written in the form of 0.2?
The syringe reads 0.5
